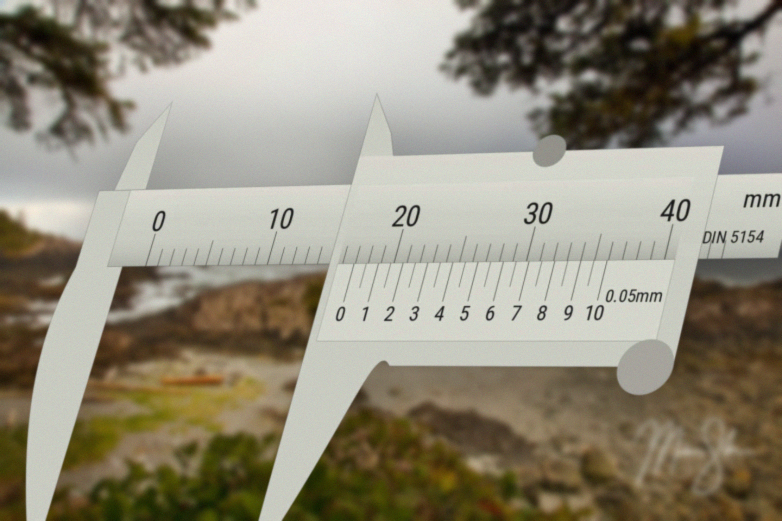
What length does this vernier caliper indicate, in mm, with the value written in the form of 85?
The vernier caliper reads 16.9
